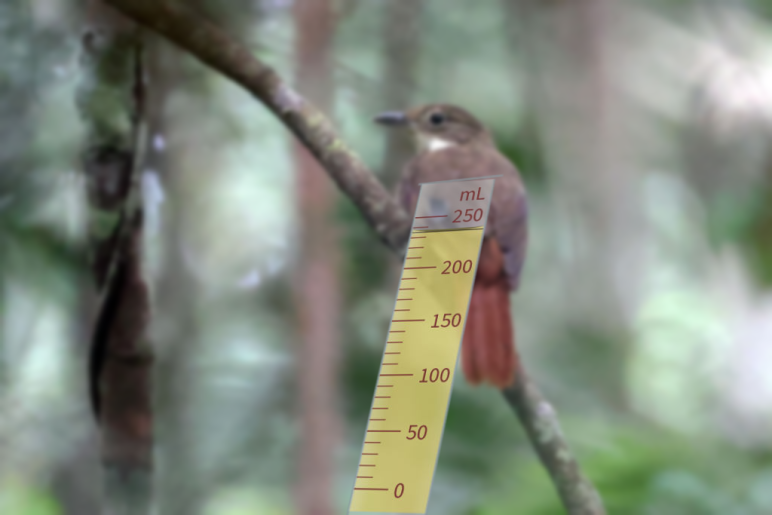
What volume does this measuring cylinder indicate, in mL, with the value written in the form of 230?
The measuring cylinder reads 235
